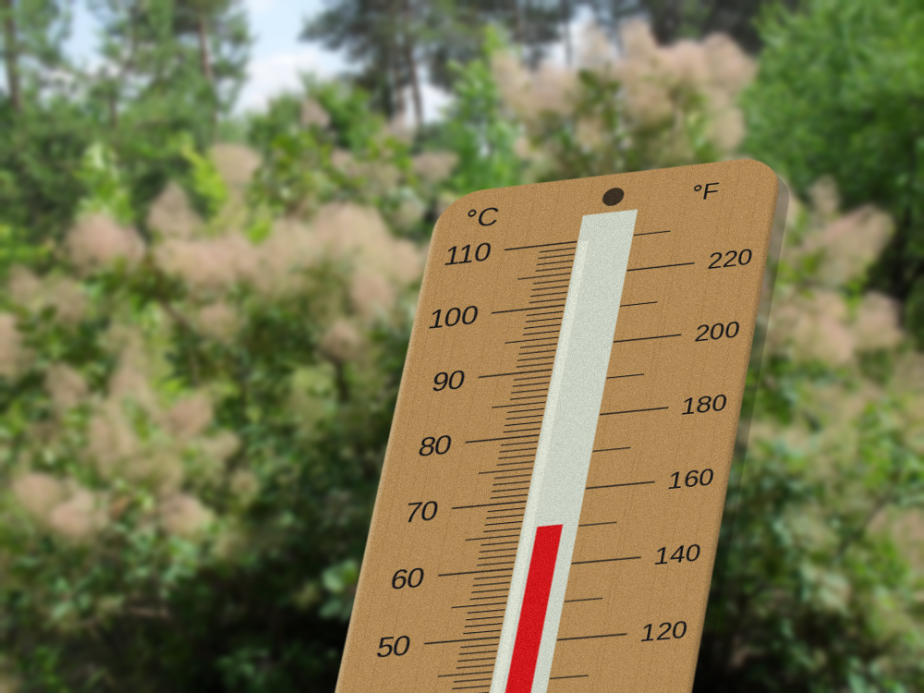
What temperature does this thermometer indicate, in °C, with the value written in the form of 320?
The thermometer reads 66
